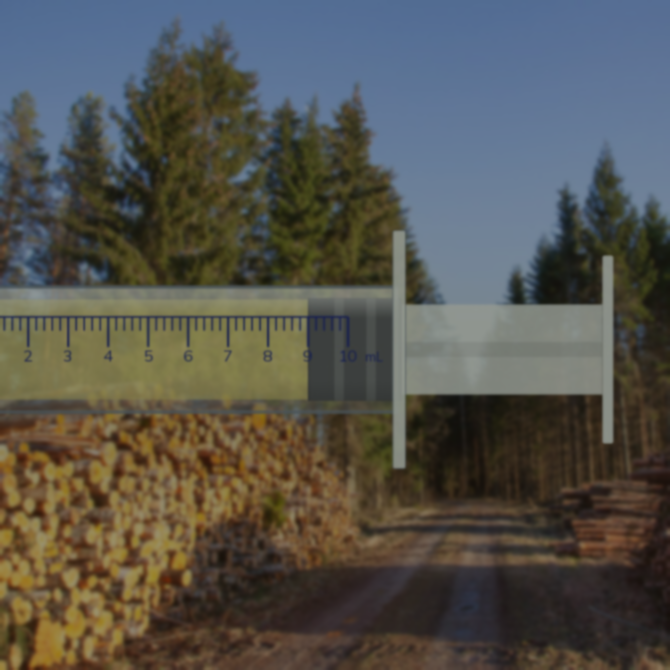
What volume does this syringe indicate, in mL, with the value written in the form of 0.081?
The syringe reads 9
